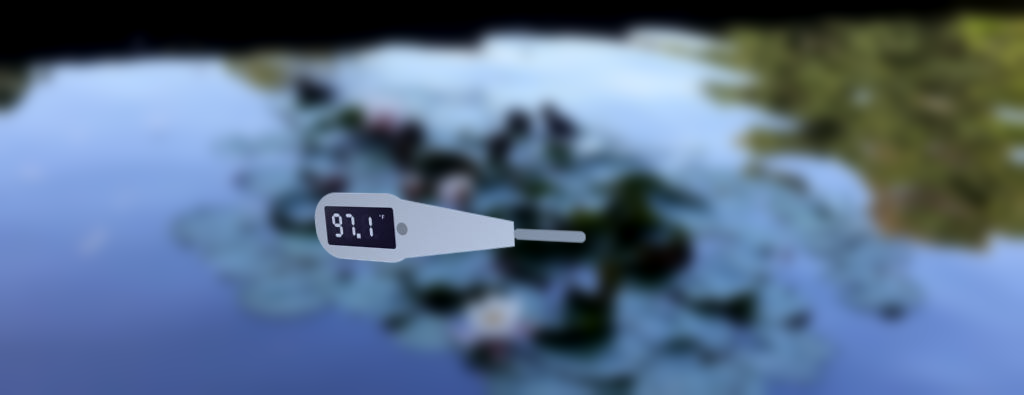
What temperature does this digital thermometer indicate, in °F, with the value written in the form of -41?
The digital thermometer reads 97.1
